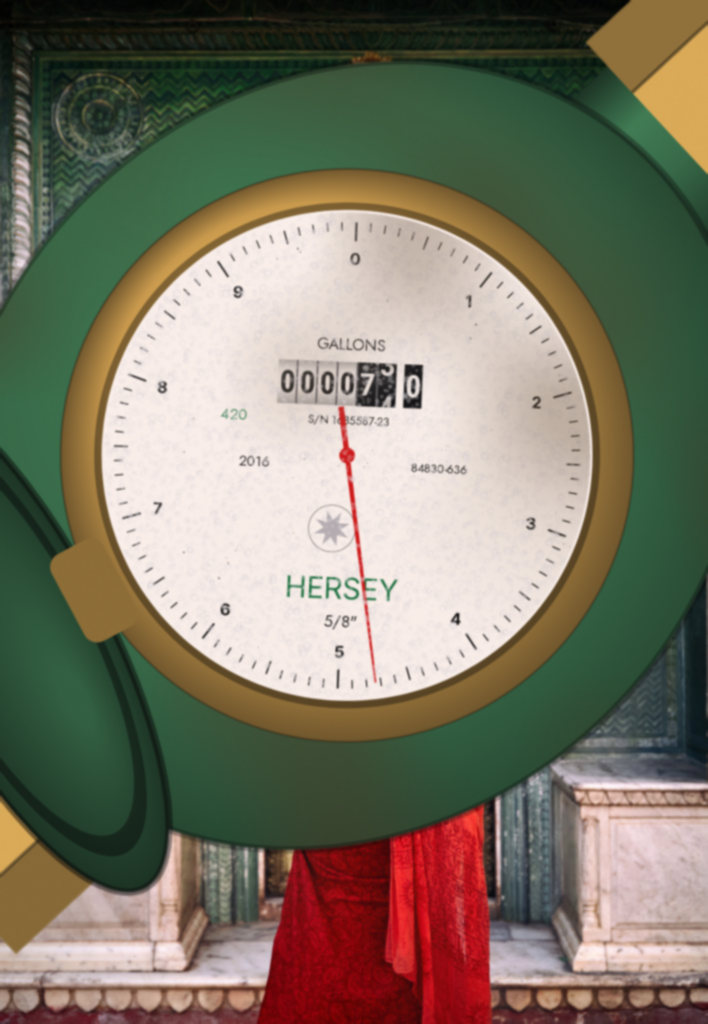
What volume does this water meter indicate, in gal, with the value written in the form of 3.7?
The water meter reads 734.7
